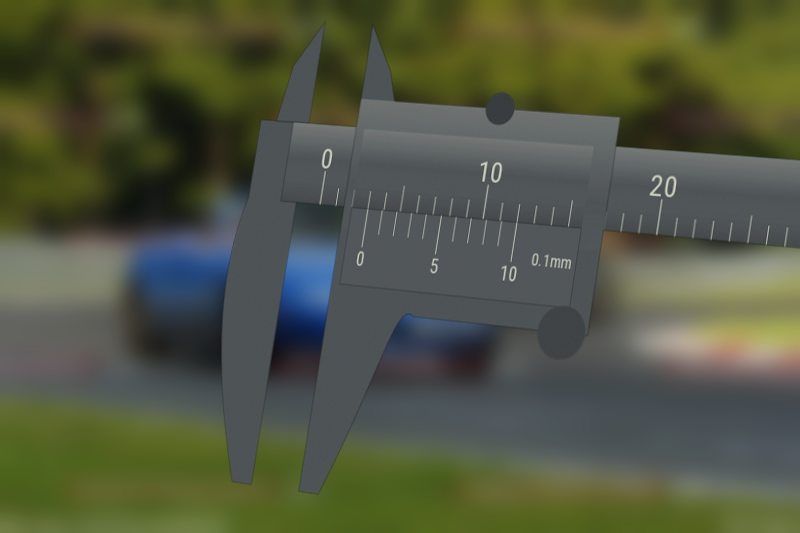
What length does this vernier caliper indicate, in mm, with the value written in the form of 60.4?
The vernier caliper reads 3.0
